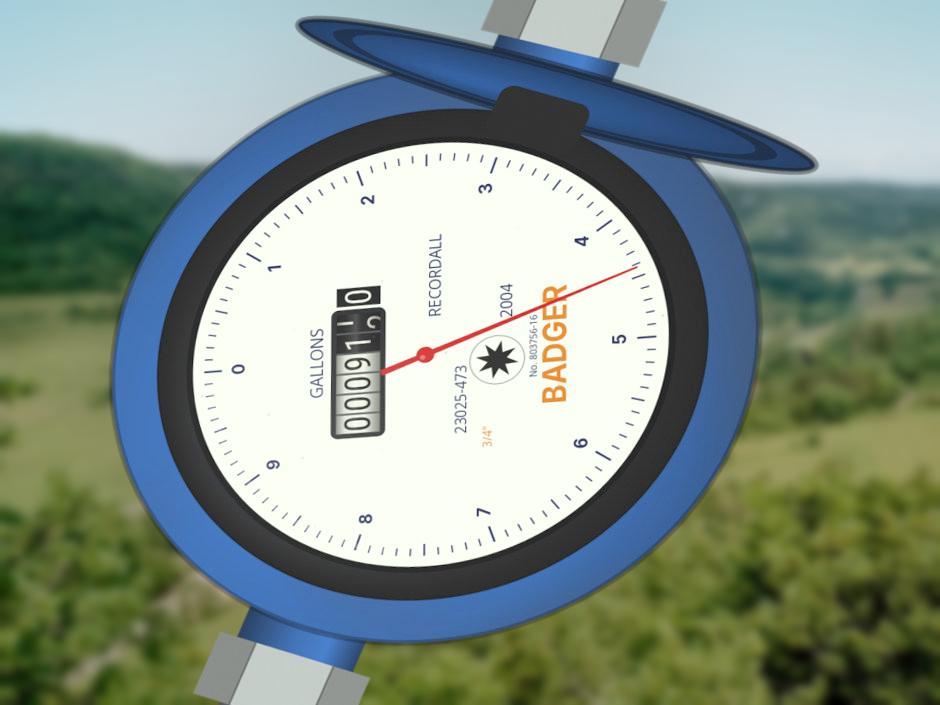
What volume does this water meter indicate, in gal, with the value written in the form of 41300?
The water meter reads 9114.4
